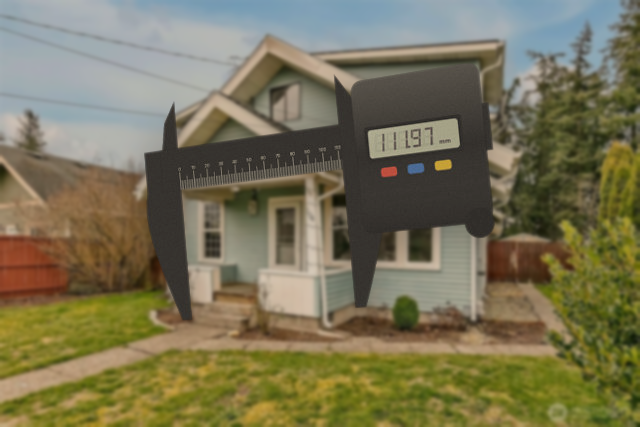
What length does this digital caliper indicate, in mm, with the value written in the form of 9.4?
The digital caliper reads 111.97
